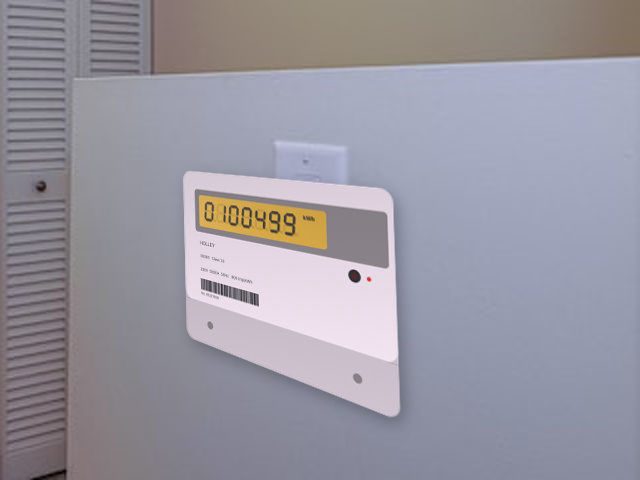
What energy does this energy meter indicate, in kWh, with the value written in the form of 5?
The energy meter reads 100499
